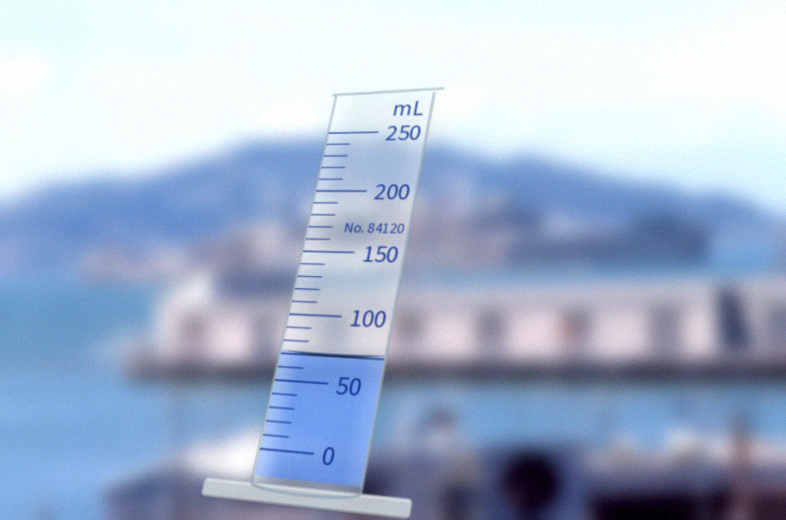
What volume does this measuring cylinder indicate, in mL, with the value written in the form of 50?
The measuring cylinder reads 70
